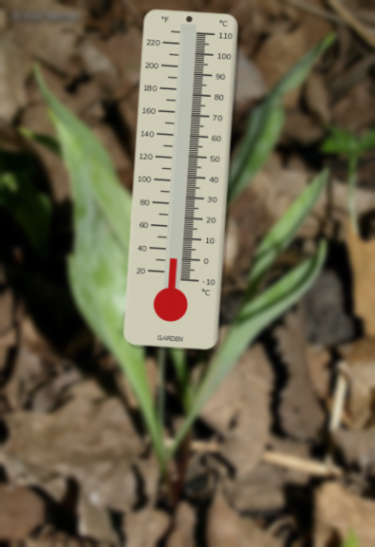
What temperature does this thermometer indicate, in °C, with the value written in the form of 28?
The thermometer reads 0
